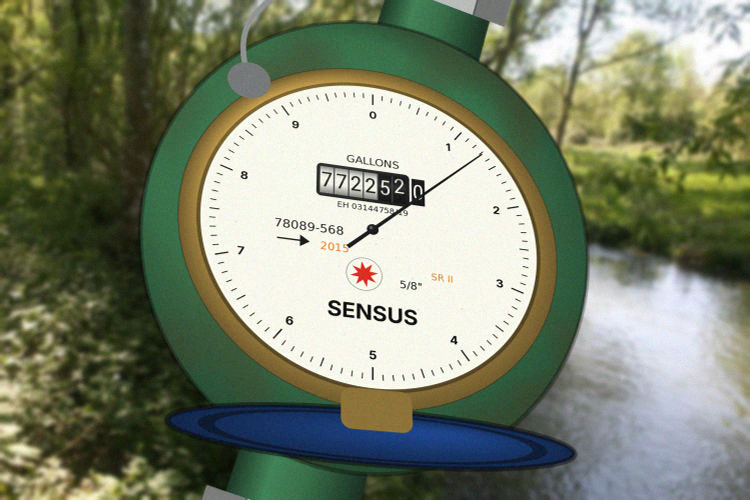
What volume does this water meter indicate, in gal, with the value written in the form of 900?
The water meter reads 7722521.3
